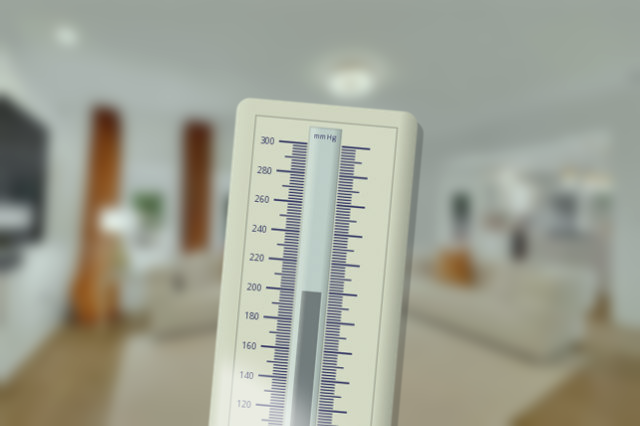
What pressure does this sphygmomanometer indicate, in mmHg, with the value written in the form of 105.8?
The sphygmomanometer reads 200
